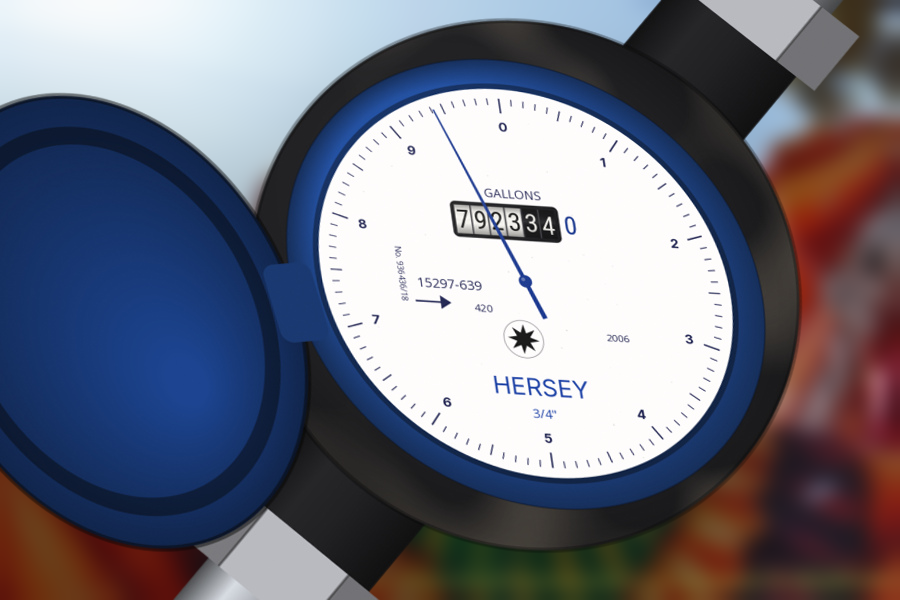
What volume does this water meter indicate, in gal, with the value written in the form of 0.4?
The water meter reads 7923339.4
